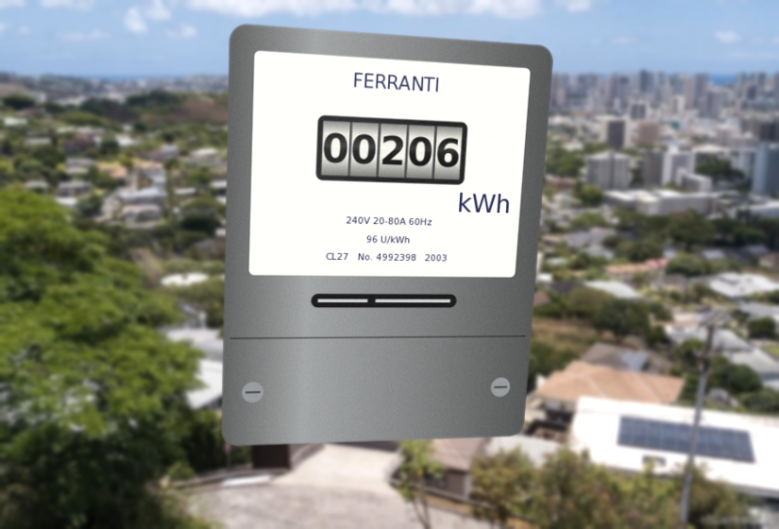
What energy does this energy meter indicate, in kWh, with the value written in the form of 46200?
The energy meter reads 206
